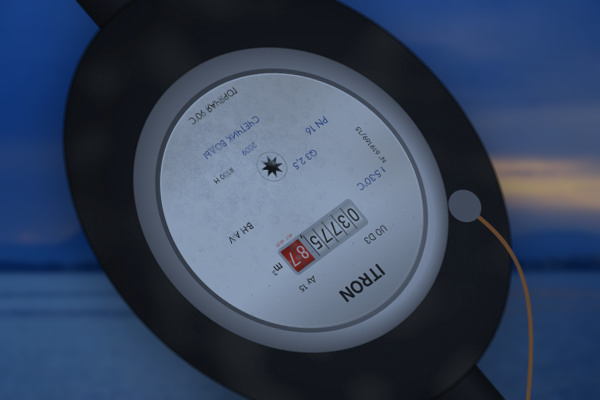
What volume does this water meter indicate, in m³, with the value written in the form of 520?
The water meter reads 3775.87
